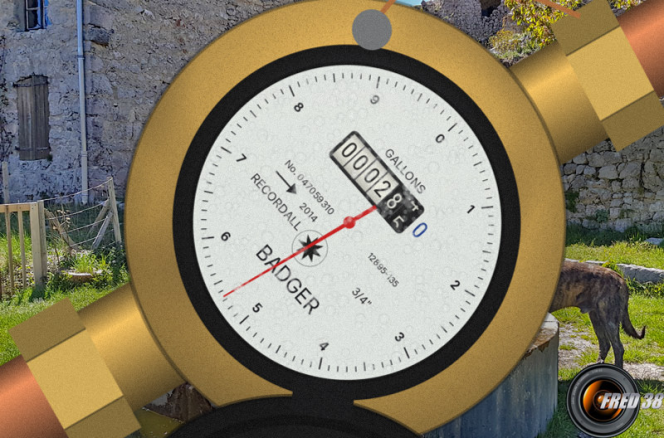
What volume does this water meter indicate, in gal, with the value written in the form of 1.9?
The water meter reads 2845.3
